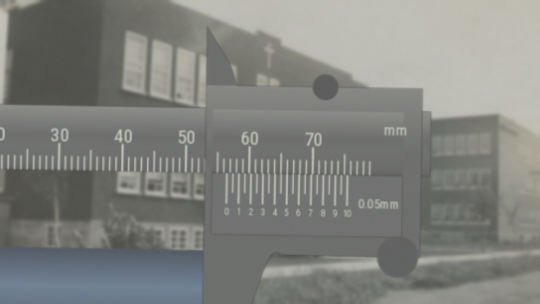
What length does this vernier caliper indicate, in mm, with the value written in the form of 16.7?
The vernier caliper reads 56.5
